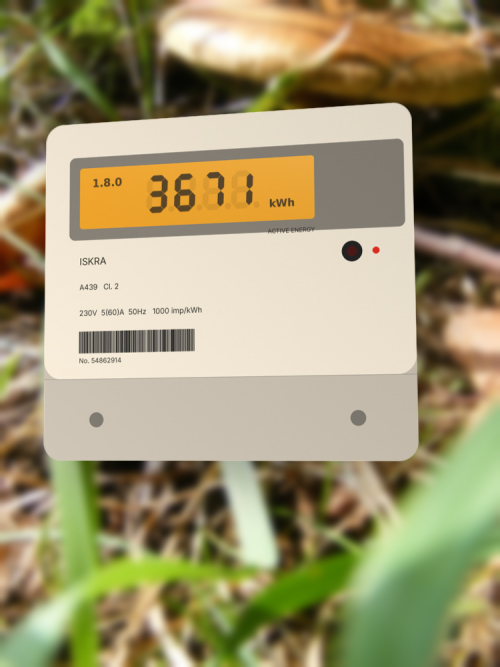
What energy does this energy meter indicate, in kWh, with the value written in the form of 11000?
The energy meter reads 3671
